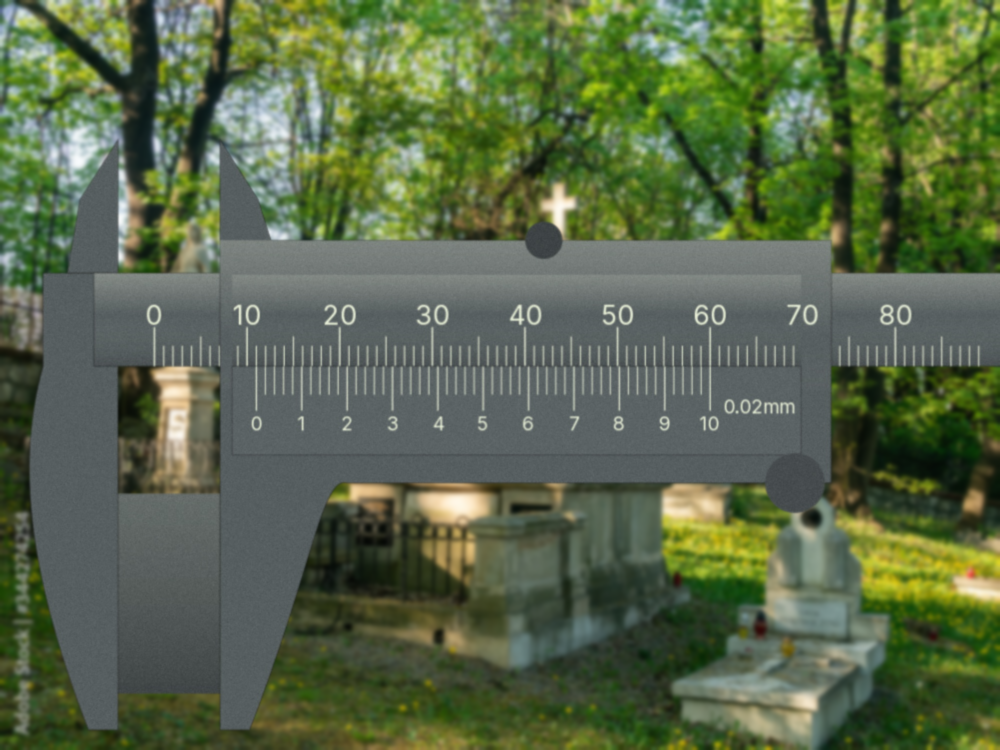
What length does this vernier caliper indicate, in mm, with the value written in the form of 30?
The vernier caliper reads 11.0
